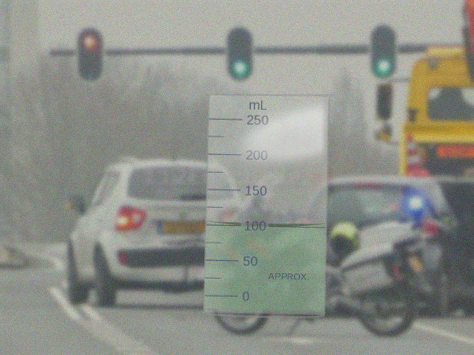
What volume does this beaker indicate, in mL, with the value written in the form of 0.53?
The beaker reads 100
